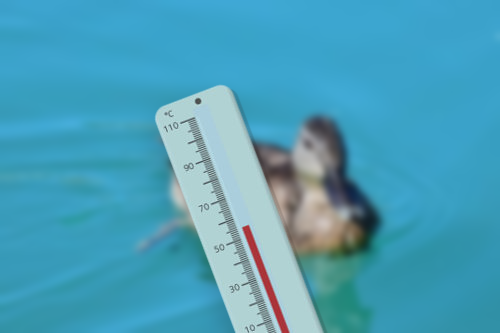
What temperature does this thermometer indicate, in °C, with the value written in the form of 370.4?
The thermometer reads 55
